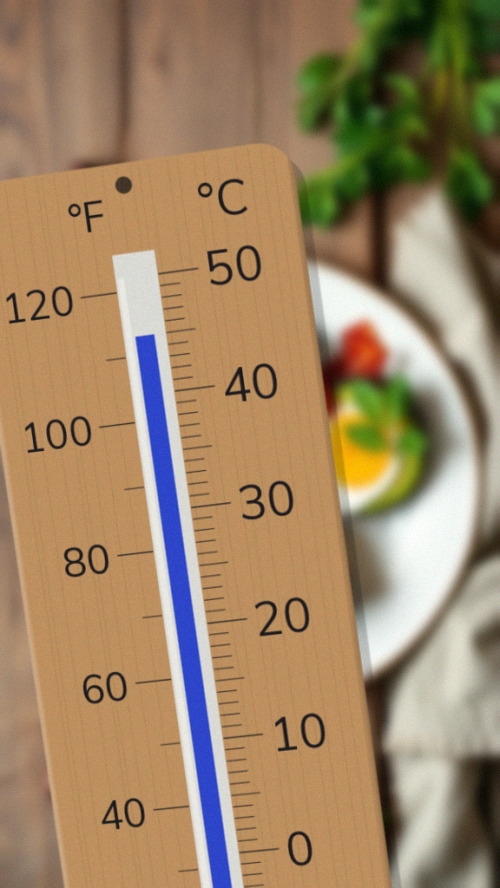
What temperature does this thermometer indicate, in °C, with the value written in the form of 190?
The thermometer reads 45
